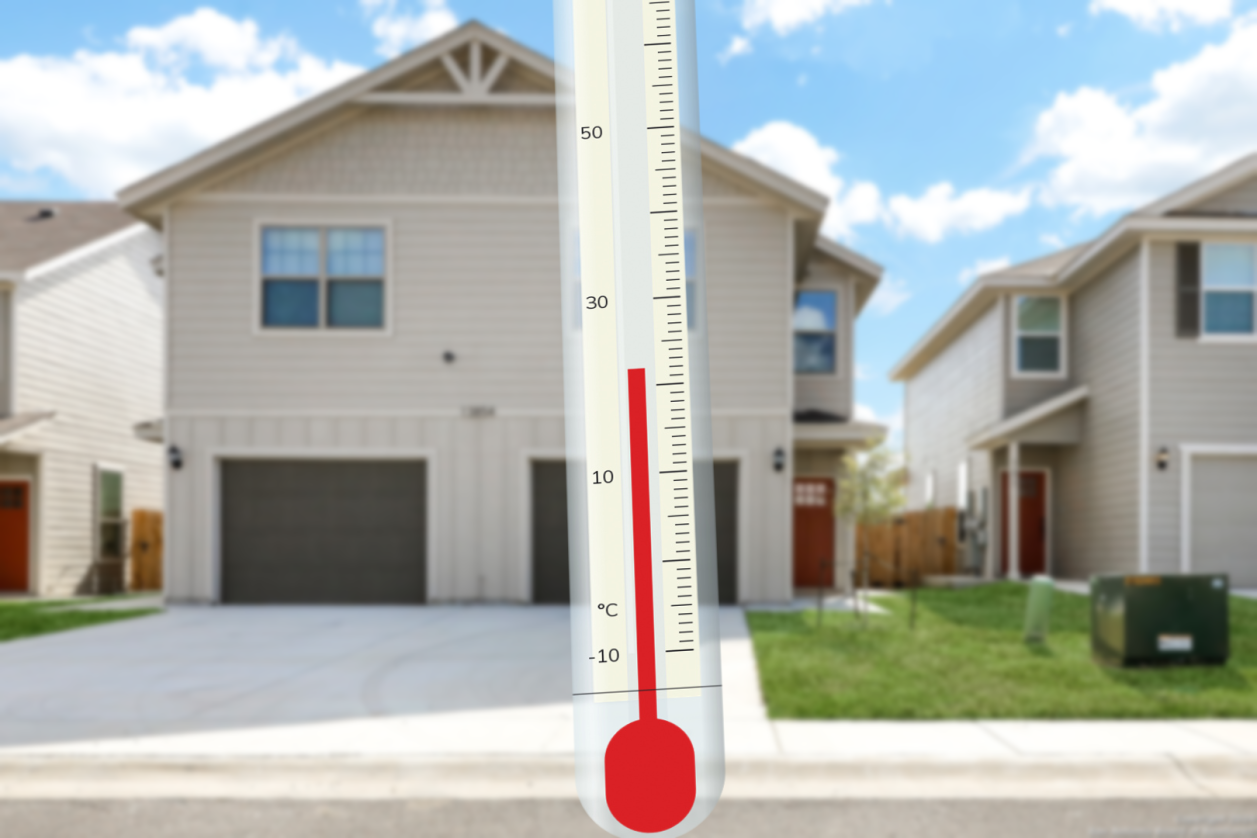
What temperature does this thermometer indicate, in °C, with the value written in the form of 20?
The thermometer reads 22
